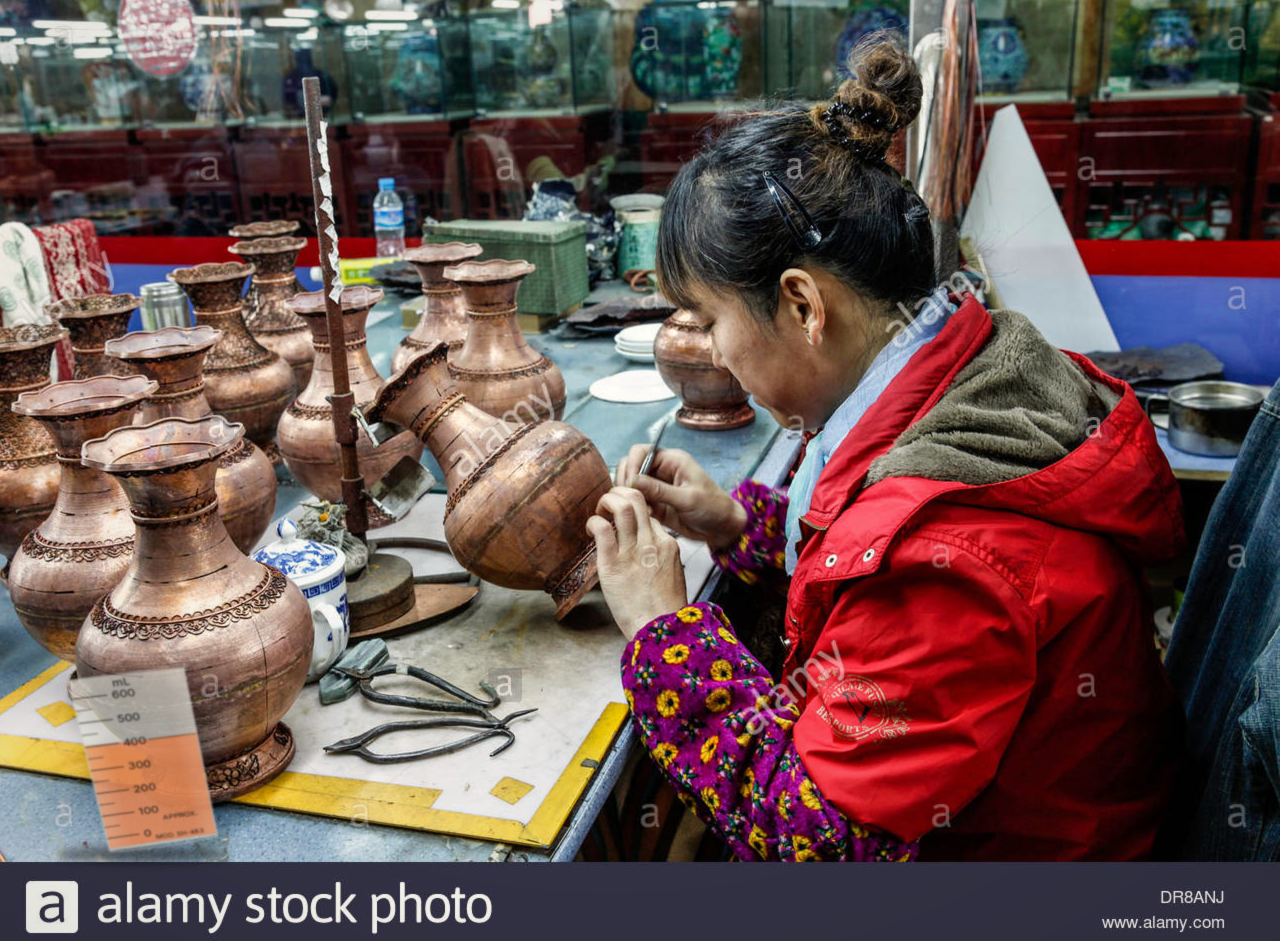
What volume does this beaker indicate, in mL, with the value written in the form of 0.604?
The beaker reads 400
